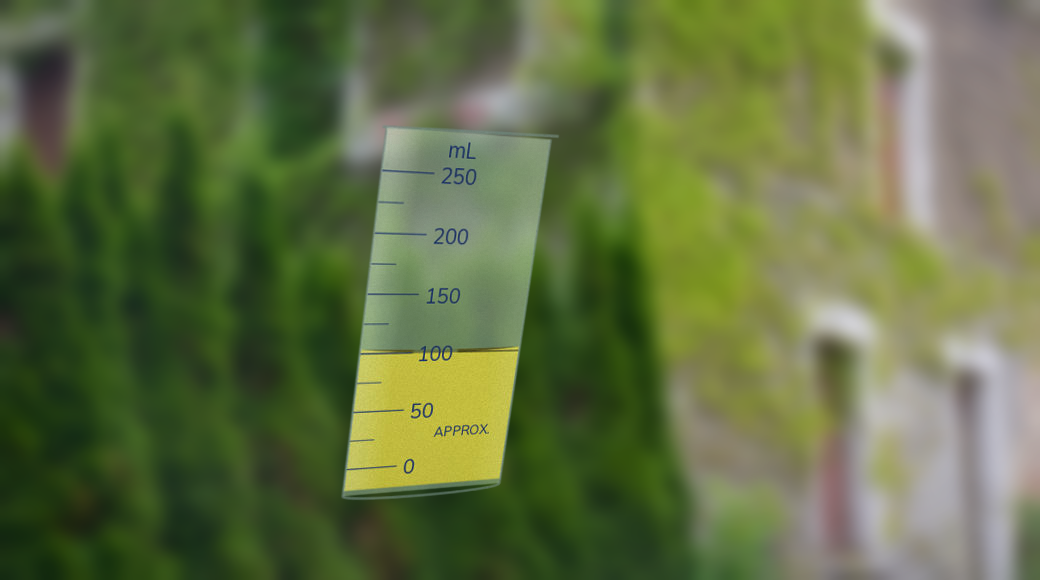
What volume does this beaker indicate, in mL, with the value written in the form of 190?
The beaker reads 100
